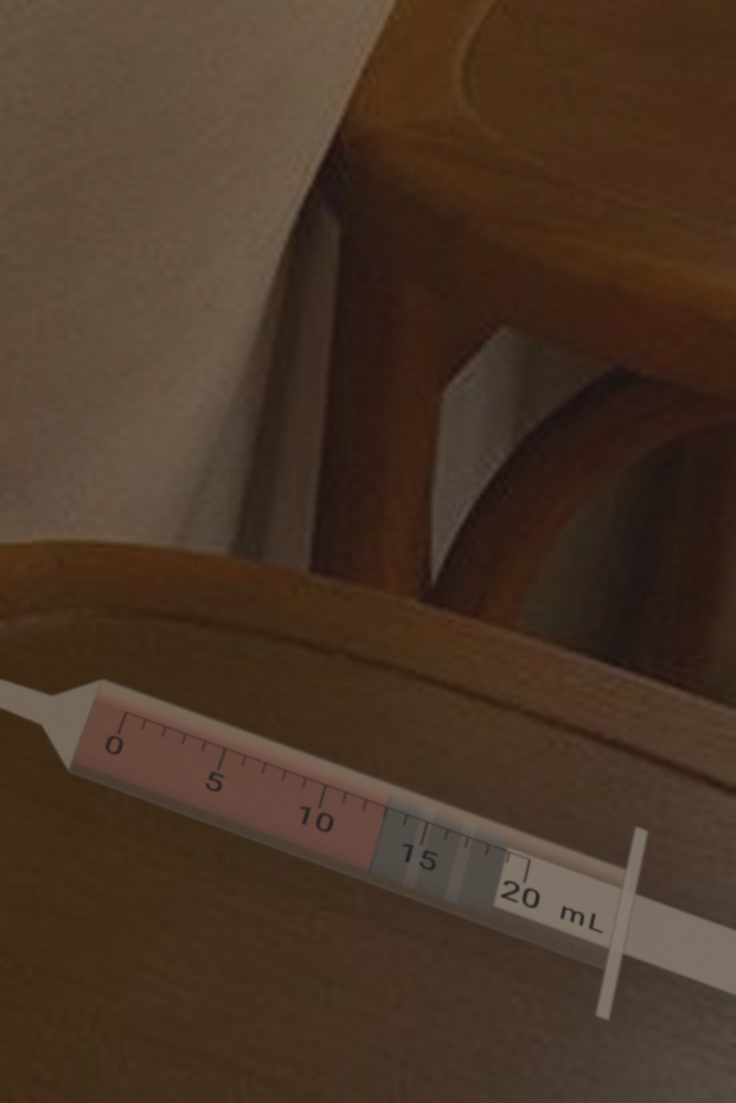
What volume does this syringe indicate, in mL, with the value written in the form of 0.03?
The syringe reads 13
